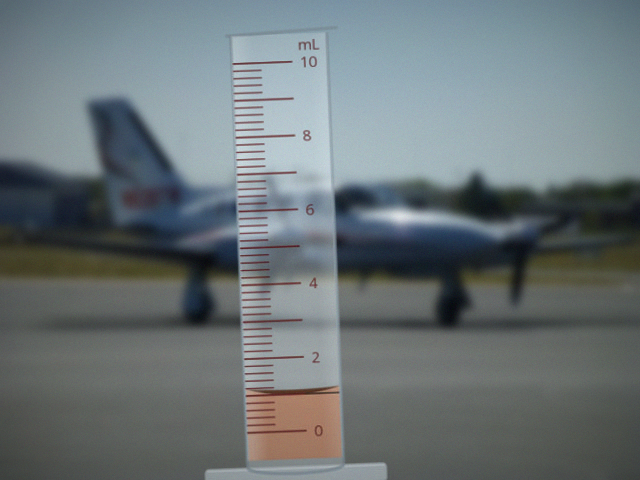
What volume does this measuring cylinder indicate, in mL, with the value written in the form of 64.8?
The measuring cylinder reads 1
